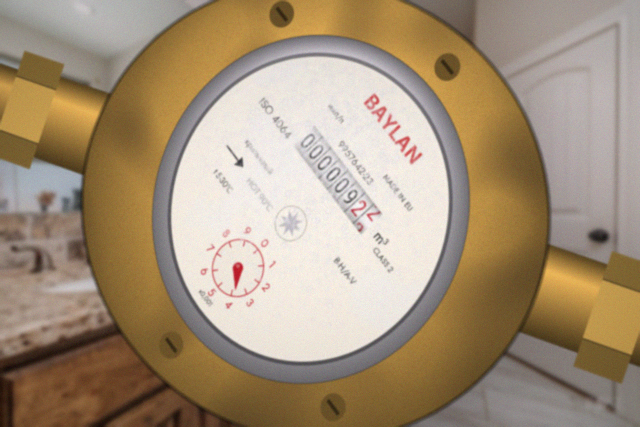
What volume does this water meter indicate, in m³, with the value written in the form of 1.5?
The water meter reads 9.223
